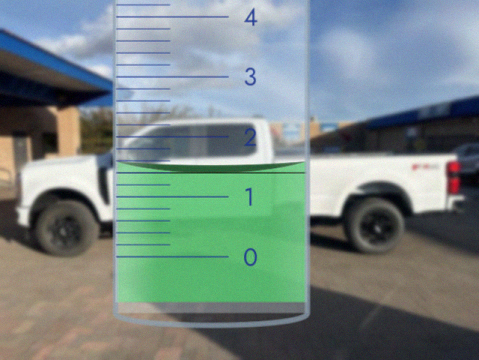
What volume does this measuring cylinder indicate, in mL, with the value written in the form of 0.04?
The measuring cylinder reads 1.4
